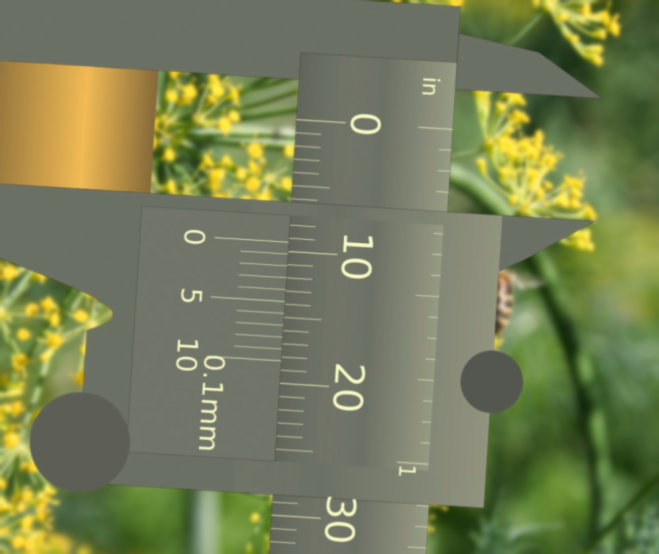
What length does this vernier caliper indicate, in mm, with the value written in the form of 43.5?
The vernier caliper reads 9.3
